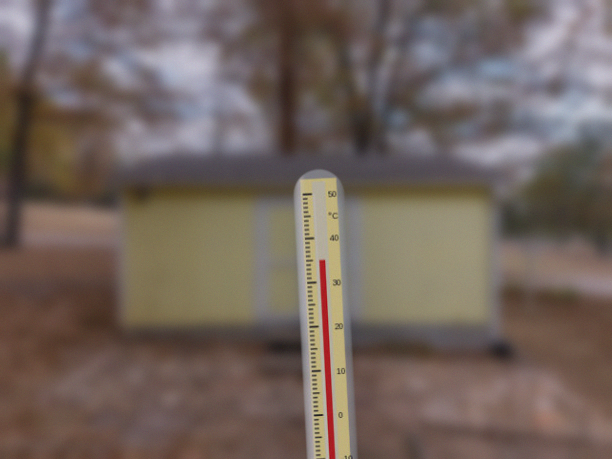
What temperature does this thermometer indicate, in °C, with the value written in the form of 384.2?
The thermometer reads 35
